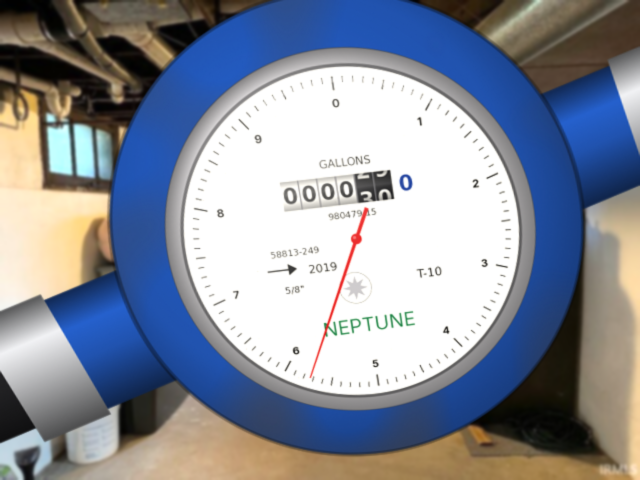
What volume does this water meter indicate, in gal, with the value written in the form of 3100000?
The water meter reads 295.7
